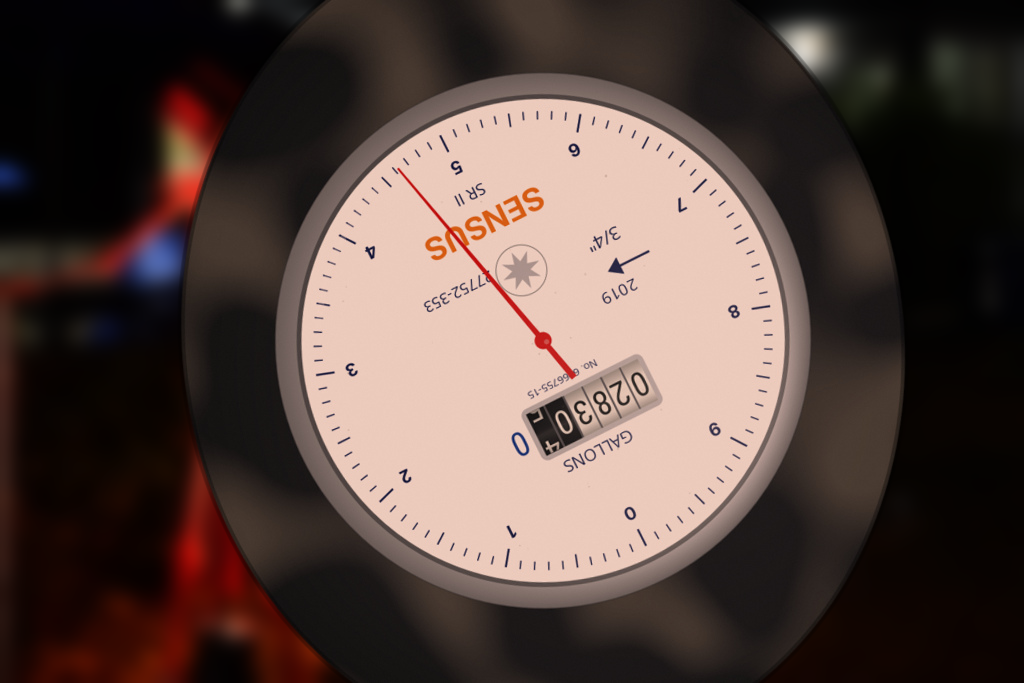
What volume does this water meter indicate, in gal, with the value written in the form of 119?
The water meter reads 283044.6
